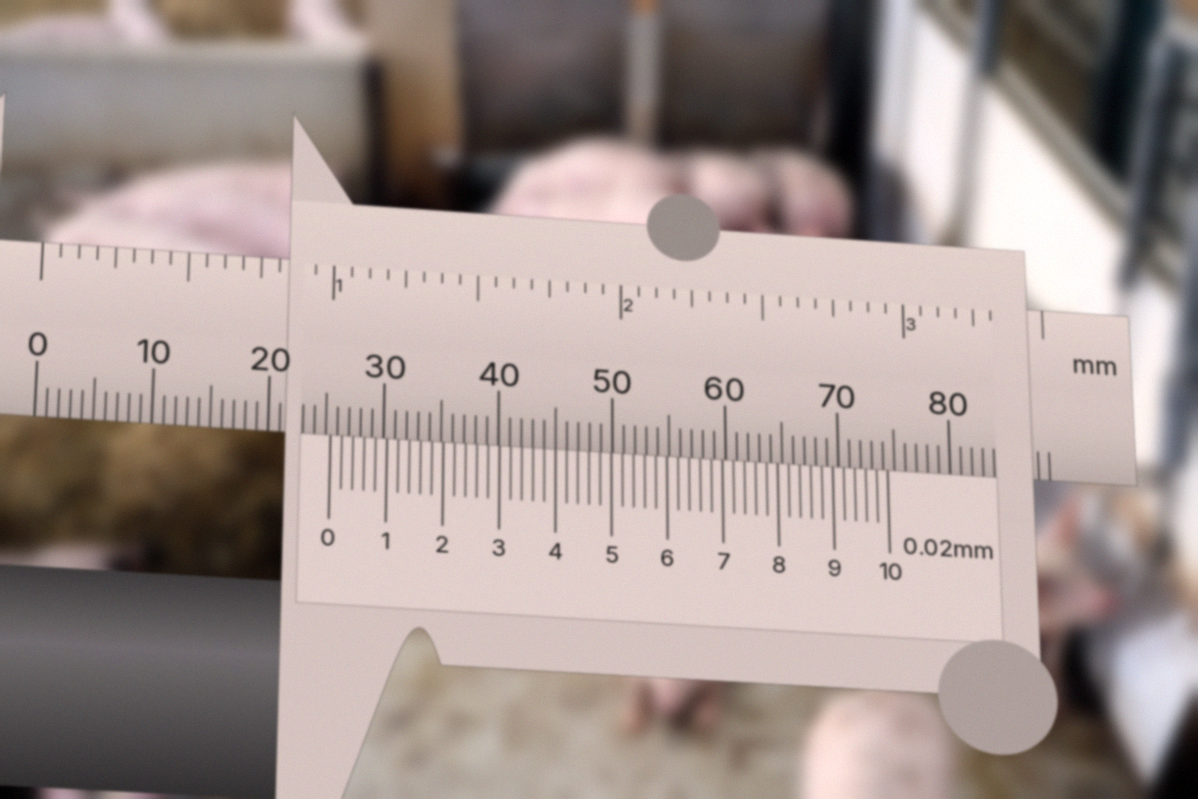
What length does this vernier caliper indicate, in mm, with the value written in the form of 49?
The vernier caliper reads 25.4
